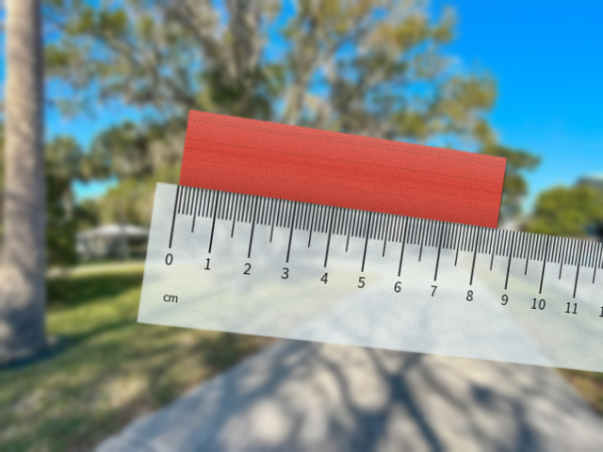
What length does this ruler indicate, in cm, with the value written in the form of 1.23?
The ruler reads 8.5
